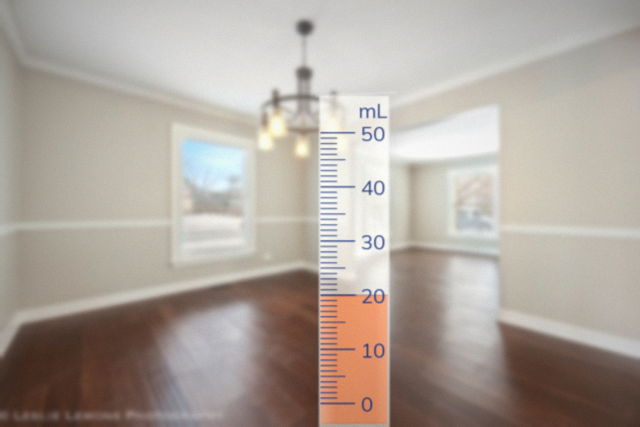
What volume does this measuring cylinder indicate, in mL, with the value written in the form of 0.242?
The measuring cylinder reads 20
